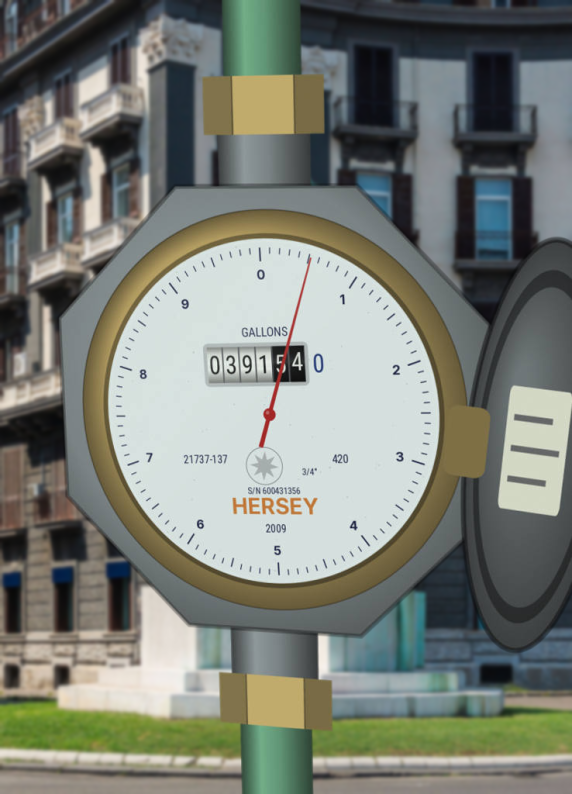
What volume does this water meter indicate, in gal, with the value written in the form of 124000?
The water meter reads 391540.5
